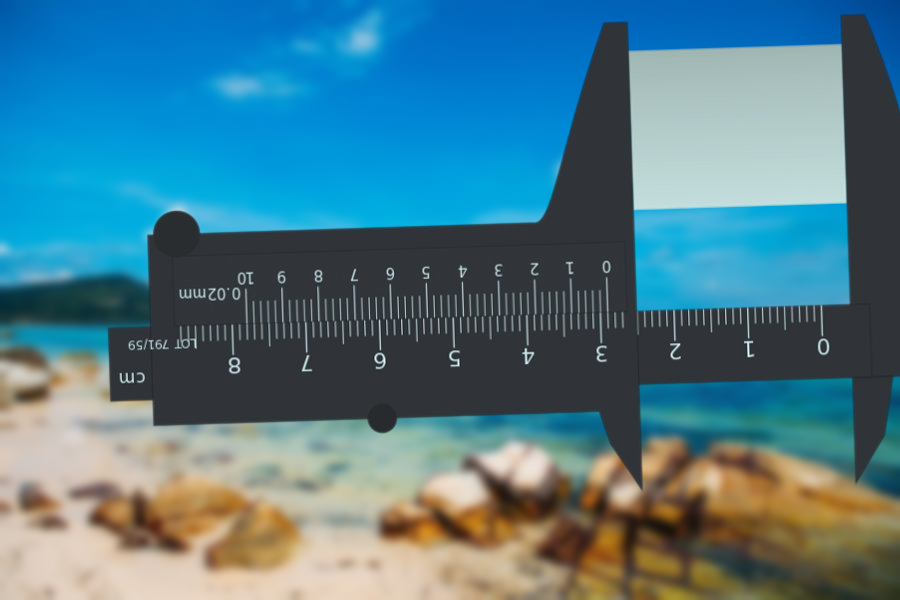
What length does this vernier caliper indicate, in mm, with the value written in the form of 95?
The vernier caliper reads 29.0
